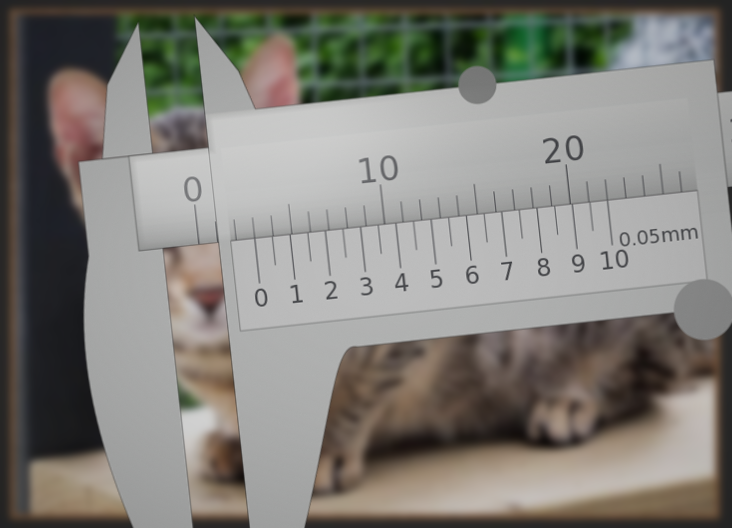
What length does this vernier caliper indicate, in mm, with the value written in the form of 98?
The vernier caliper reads 3.0
